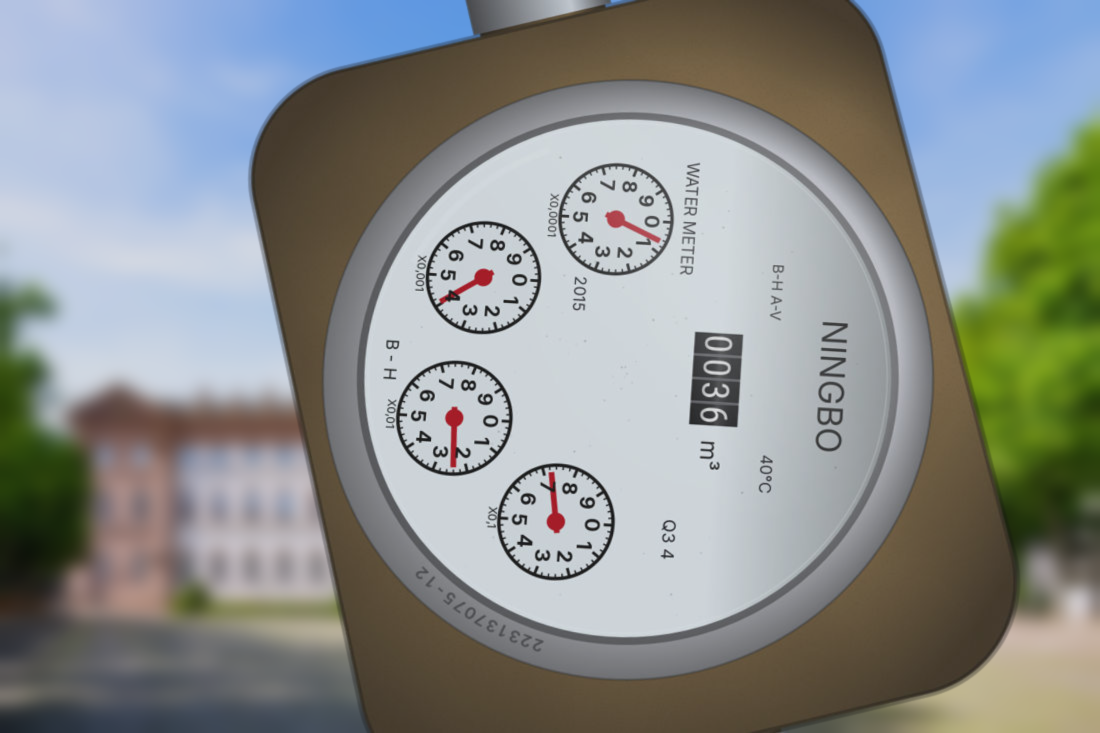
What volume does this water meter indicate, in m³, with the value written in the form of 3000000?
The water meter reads 36.7240
